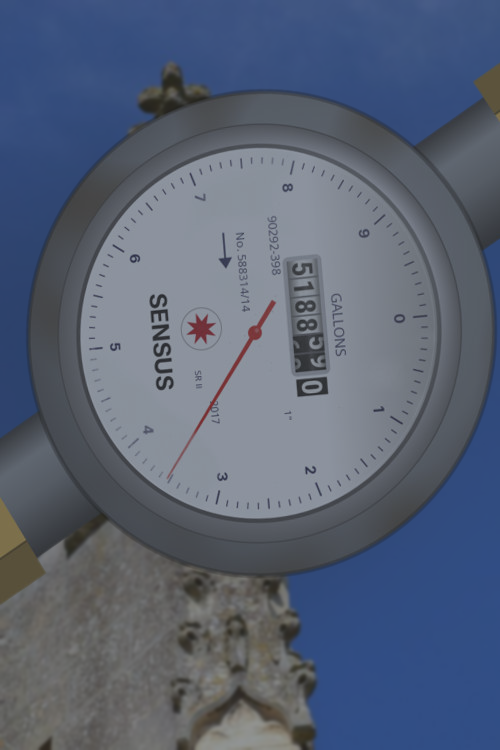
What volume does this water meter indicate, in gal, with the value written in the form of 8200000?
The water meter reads 5188593.5
